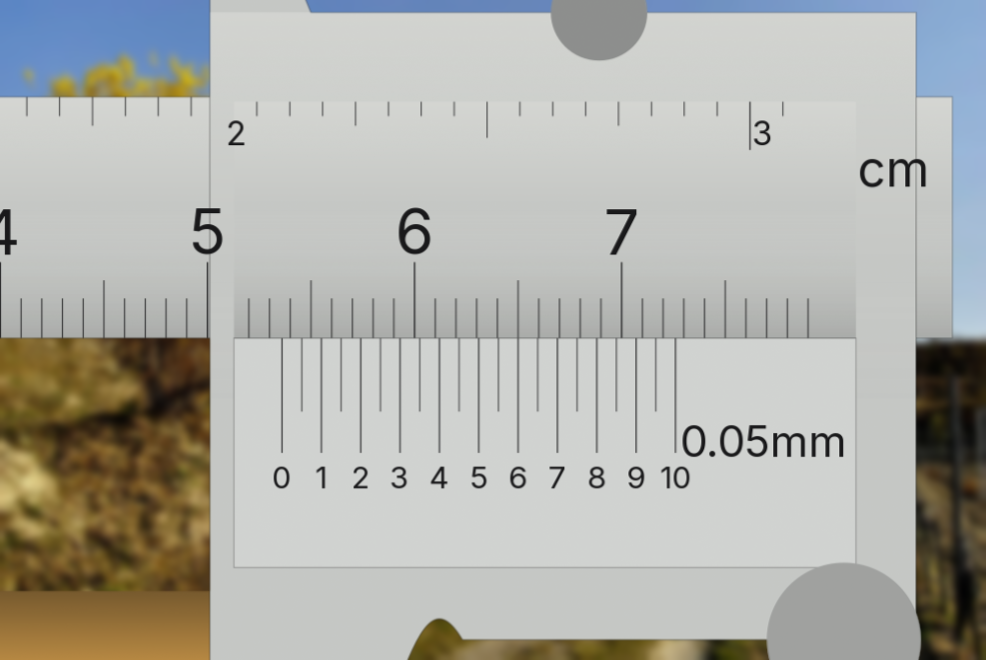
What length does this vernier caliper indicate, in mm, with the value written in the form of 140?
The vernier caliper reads 53.6
